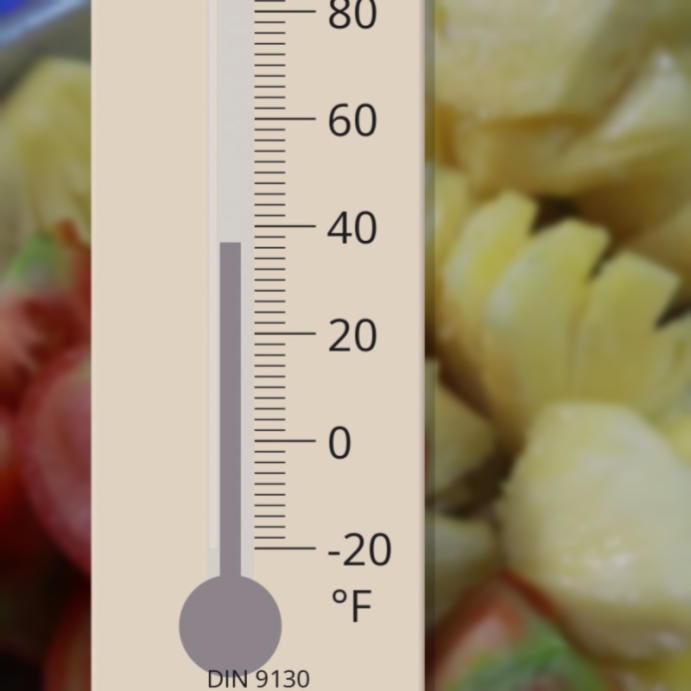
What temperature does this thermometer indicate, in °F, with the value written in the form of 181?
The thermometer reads 37
